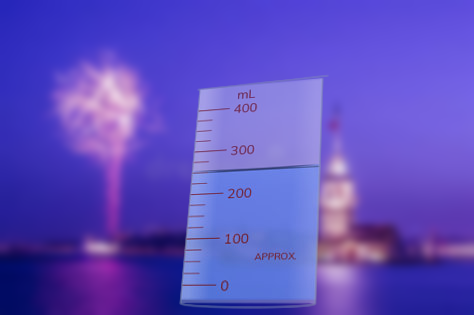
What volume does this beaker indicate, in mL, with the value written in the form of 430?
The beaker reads 250
